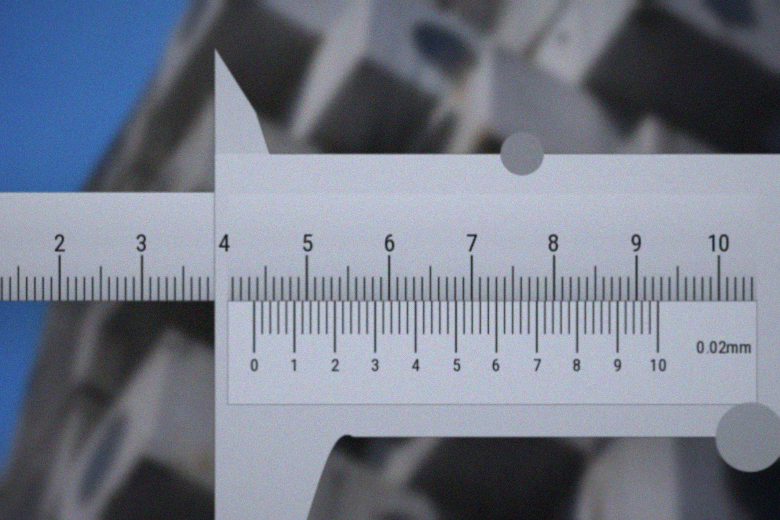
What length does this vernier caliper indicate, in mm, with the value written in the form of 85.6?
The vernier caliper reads 43.6
